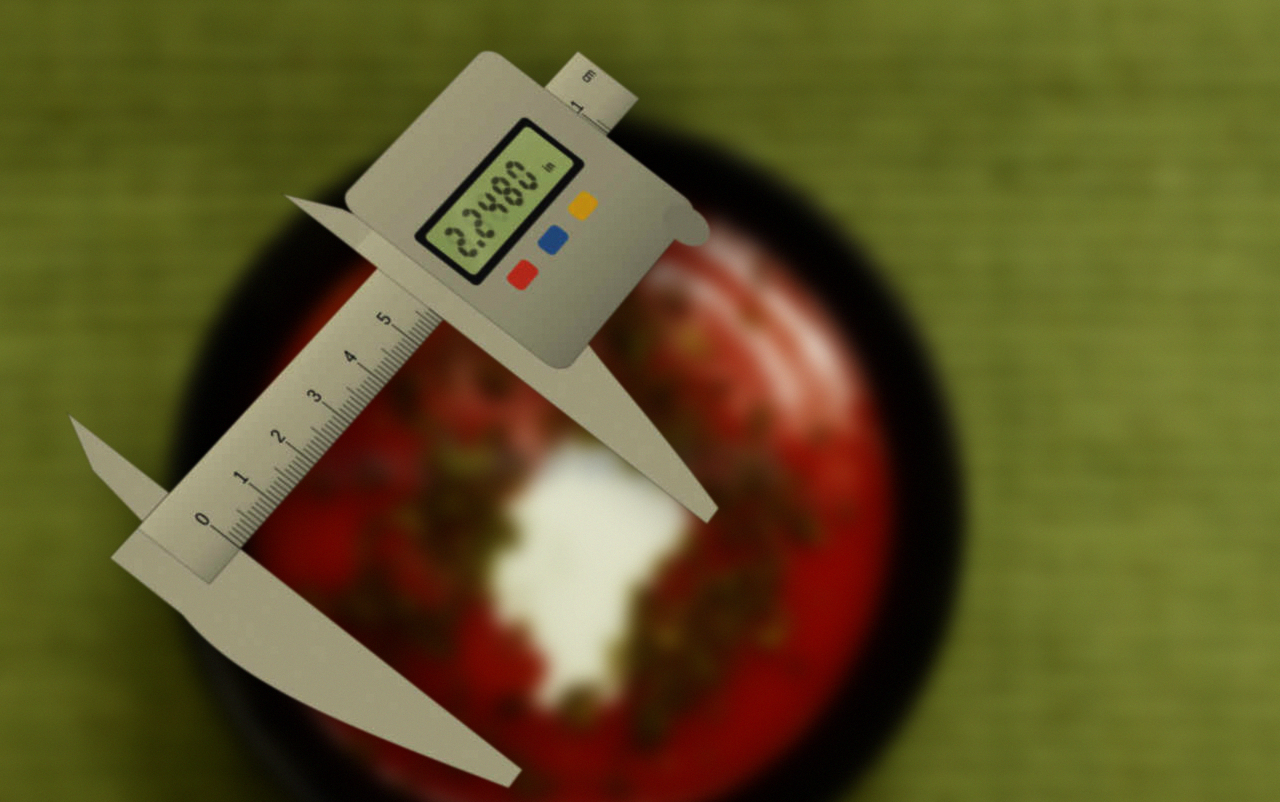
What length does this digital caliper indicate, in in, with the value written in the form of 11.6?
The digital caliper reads 2.2480
